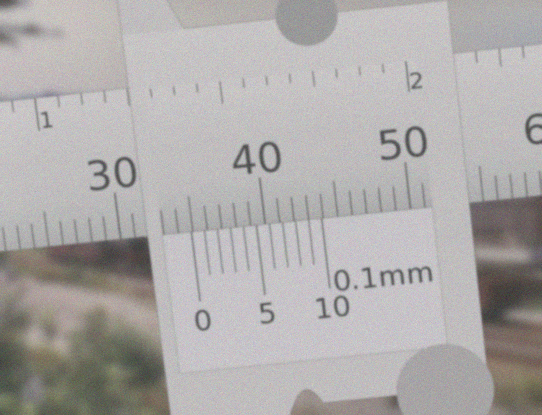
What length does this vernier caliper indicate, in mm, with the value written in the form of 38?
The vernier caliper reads 34.9
